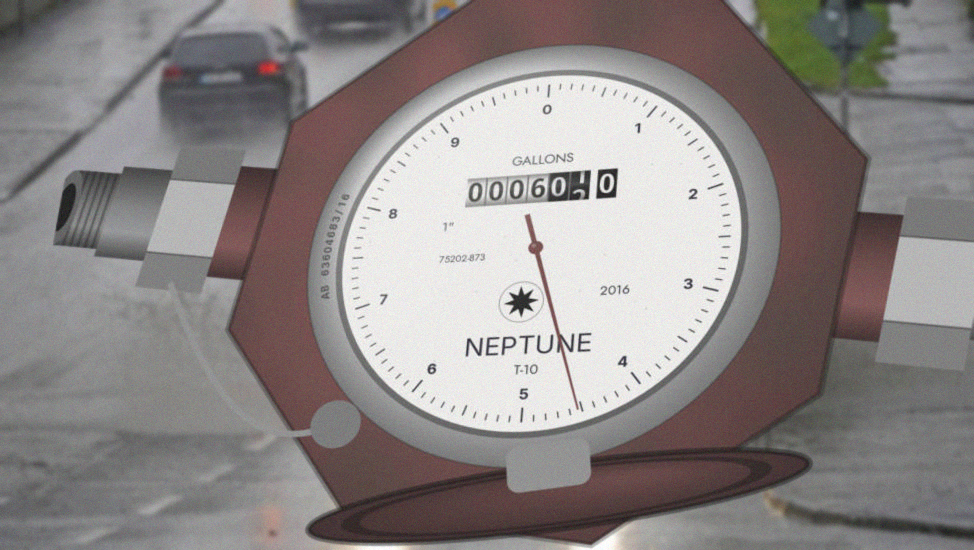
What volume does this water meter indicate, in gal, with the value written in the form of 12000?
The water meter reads 6014.5
